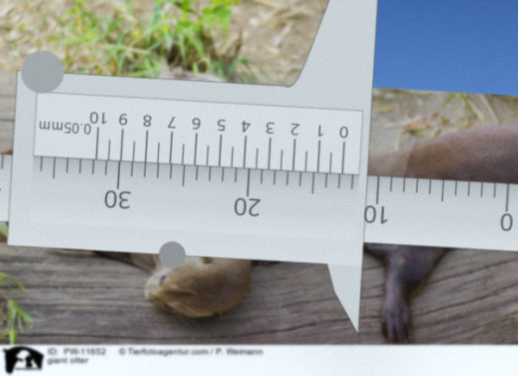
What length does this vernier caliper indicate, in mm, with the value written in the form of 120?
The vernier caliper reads 12.8
